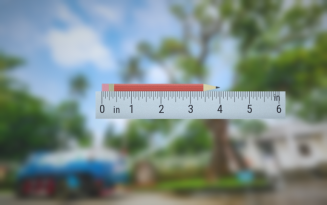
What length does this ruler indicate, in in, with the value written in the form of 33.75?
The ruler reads 4
